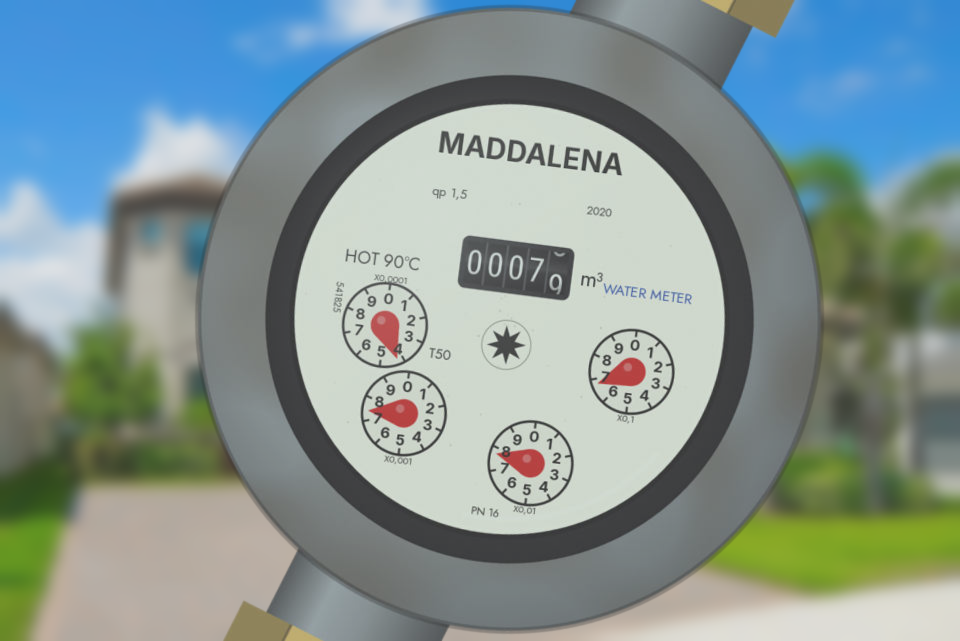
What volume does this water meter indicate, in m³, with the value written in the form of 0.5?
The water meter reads 78.6774
